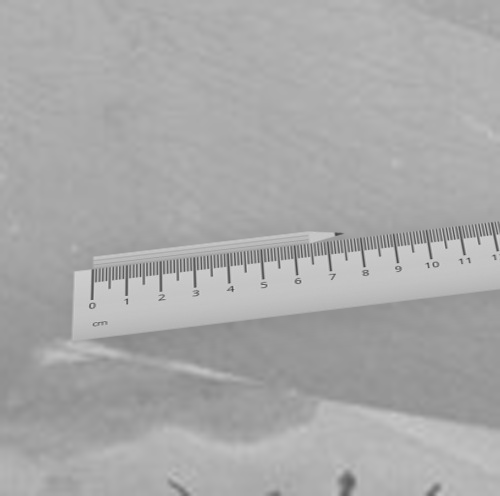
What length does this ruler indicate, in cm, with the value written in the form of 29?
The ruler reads 7.5
